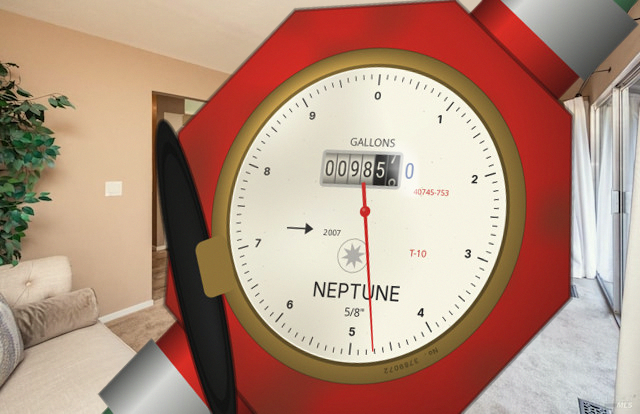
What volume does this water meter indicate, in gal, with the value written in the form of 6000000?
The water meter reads 98574.7
